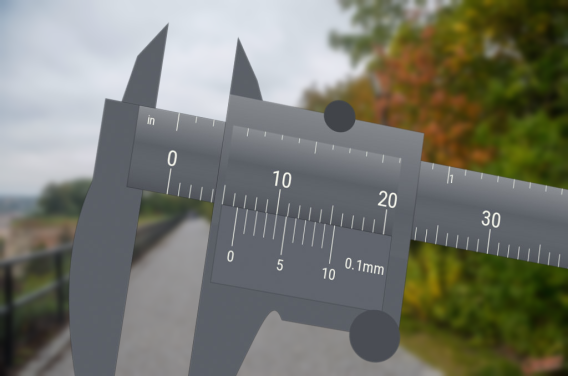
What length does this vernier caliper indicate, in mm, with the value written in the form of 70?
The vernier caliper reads 6.4
